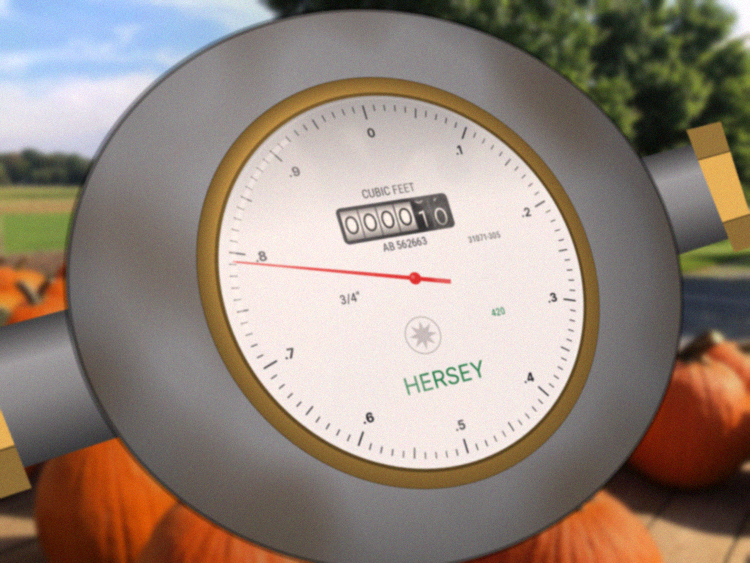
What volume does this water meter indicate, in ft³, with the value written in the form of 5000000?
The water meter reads 9.79
